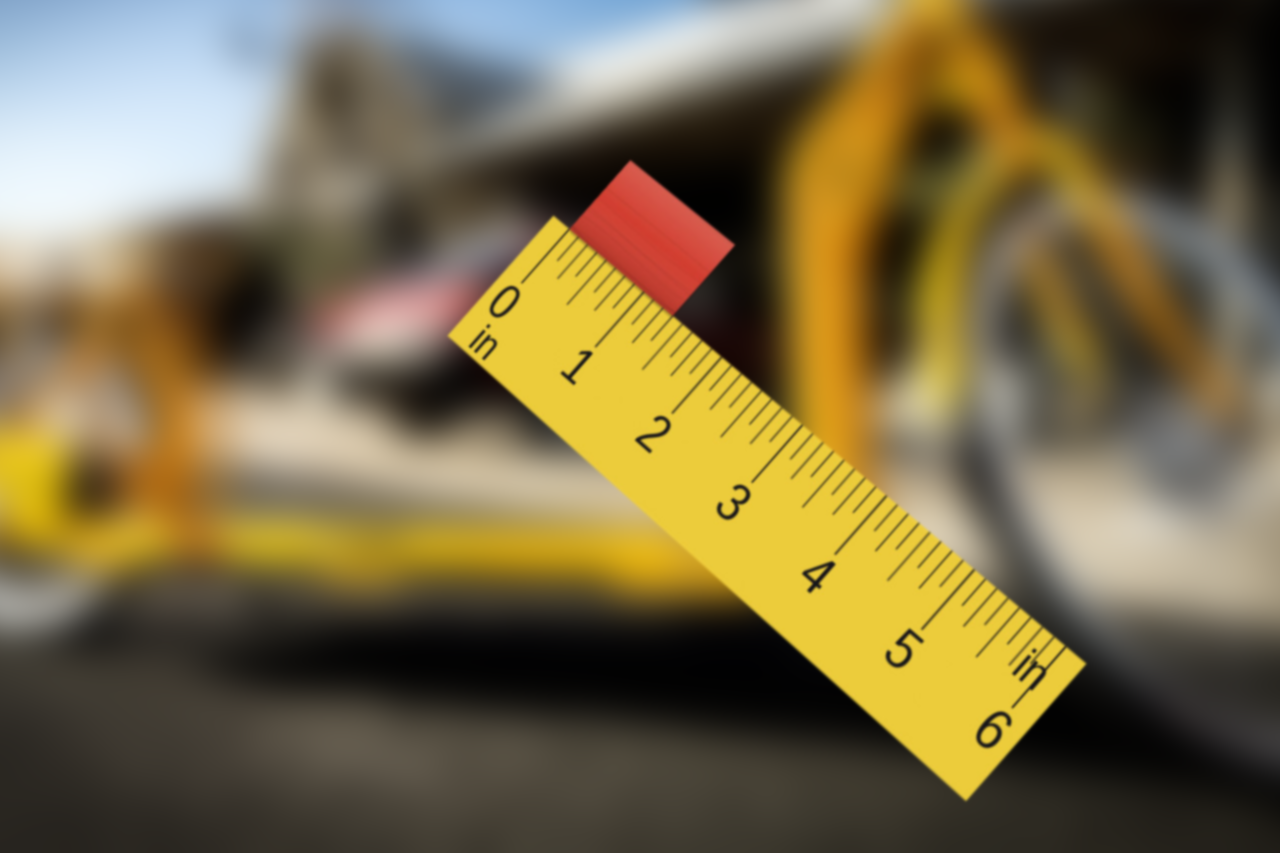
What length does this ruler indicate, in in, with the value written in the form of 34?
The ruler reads 1.375
